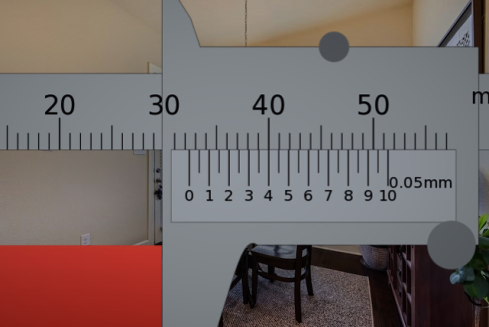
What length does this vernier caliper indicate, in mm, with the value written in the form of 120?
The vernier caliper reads 32.4
